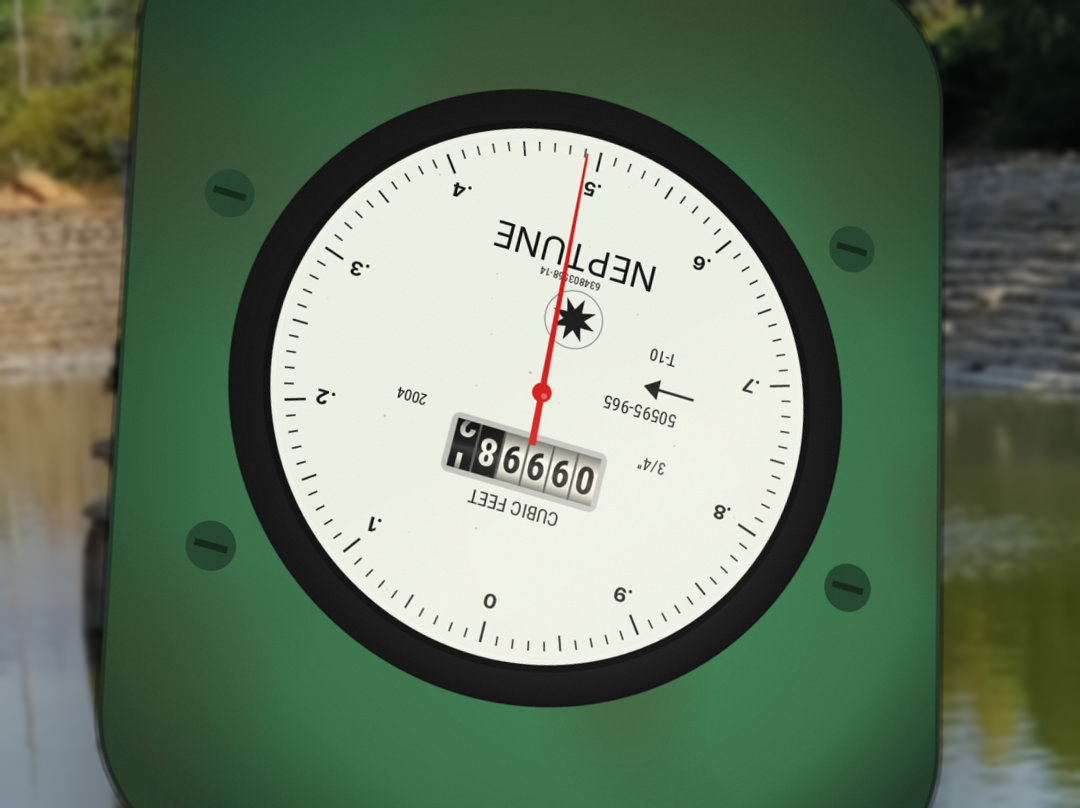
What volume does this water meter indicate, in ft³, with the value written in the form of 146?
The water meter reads 99981.49
